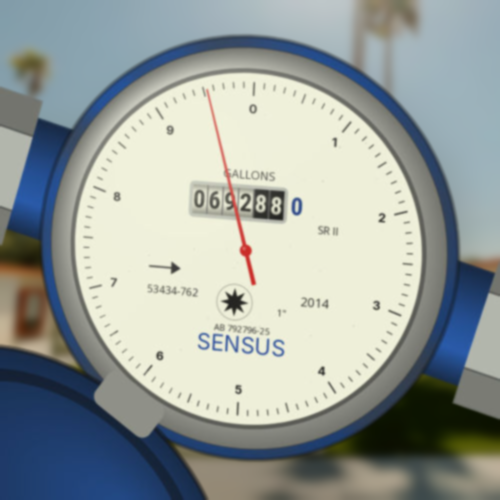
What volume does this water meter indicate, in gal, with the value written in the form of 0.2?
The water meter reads 692879.5
